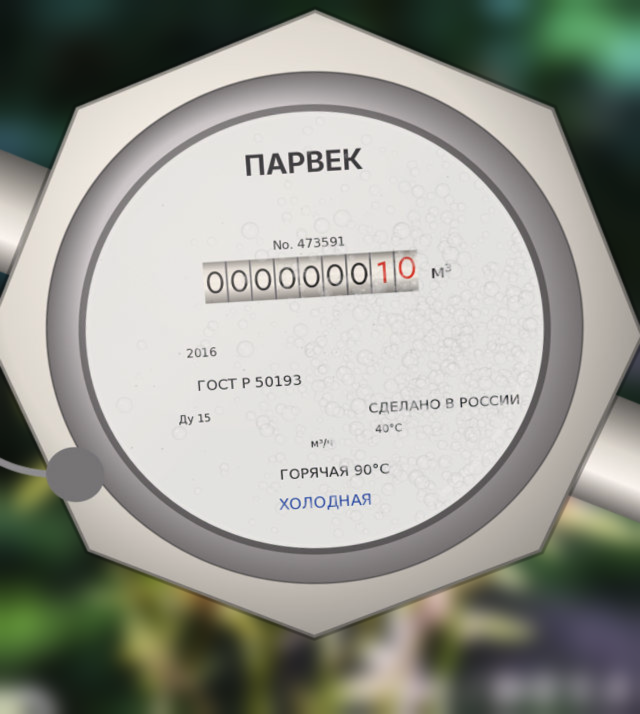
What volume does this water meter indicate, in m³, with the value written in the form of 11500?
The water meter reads 0.10
